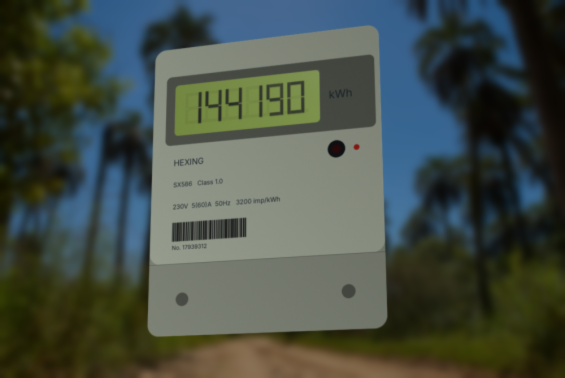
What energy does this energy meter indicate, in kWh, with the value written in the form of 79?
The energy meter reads 144190
